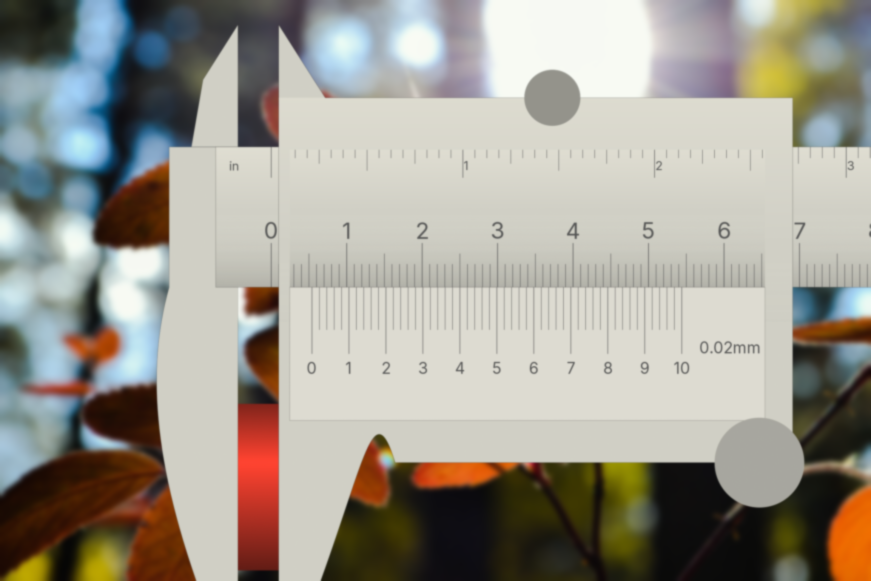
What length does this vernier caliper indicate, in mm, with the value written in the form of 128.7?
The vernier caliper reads 5.4
